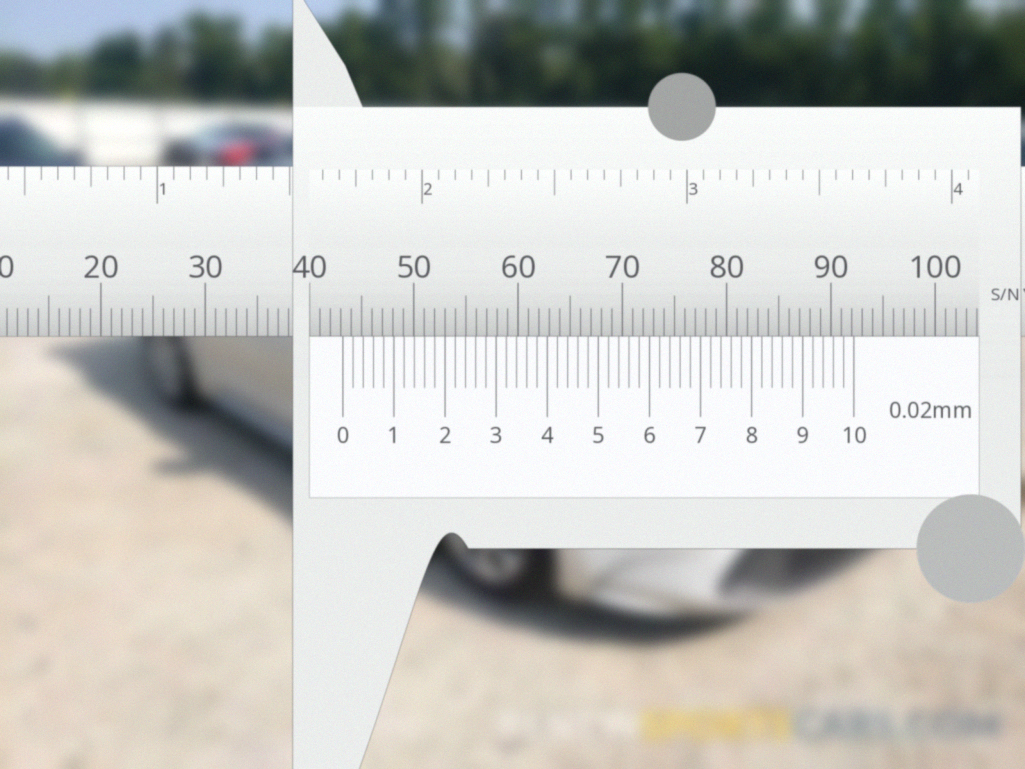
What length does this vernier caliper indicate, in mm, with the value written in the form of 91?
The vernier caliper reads 43.2
